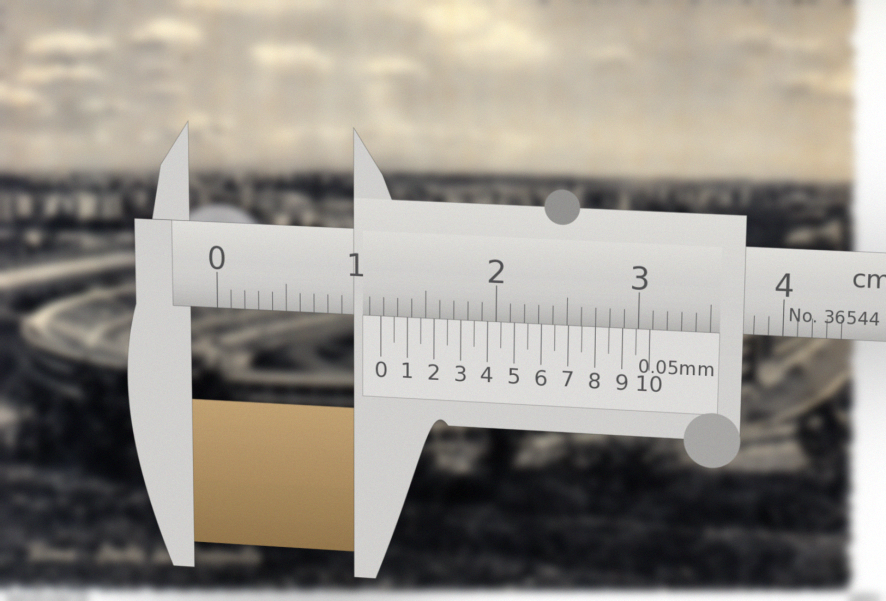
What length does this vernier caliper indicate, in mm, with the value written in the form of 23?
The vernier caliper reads 11.8
